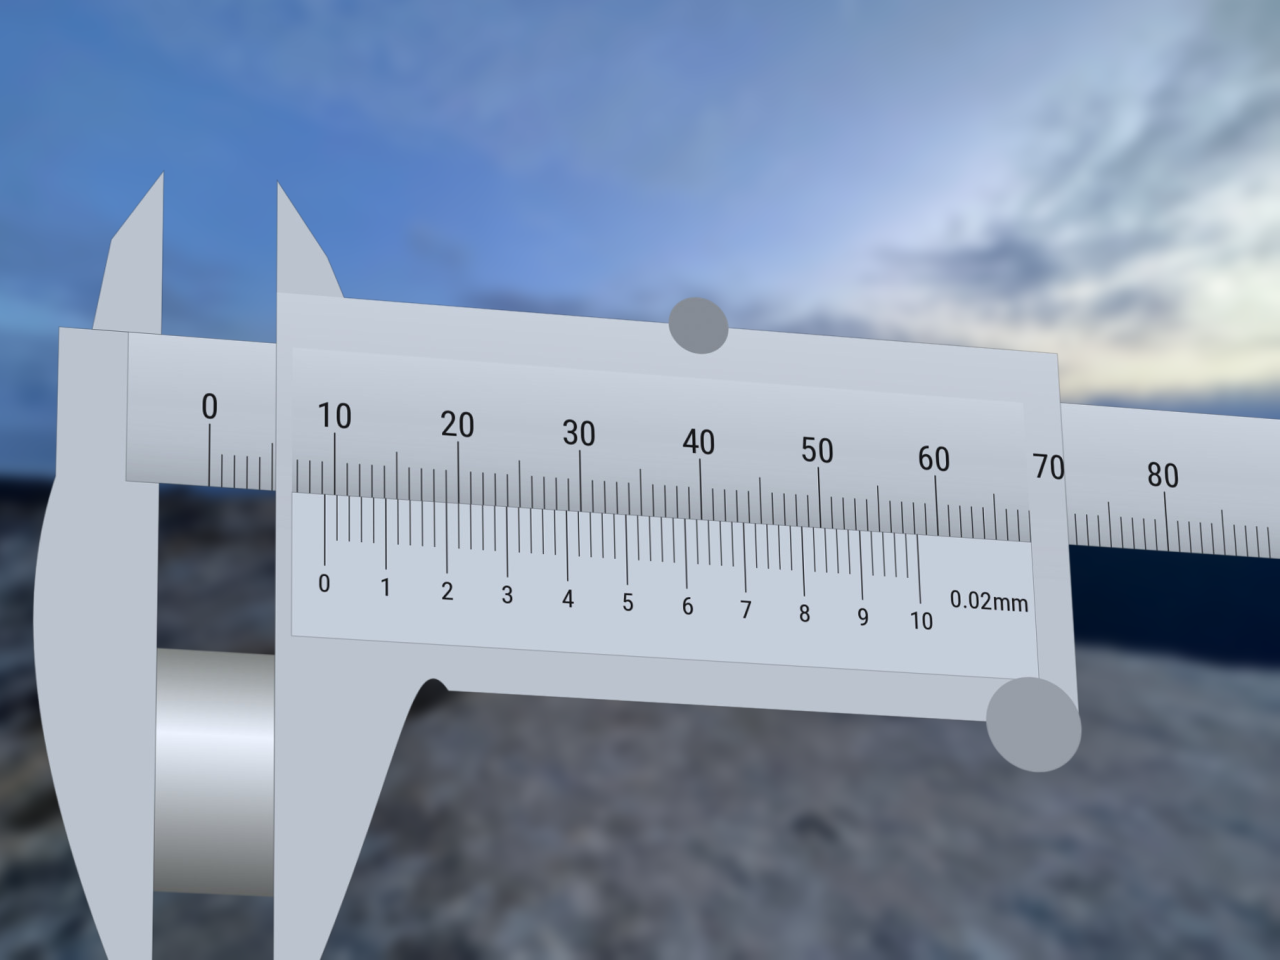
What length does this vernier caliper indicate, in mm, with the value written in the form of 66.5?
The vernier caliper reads 9.2
